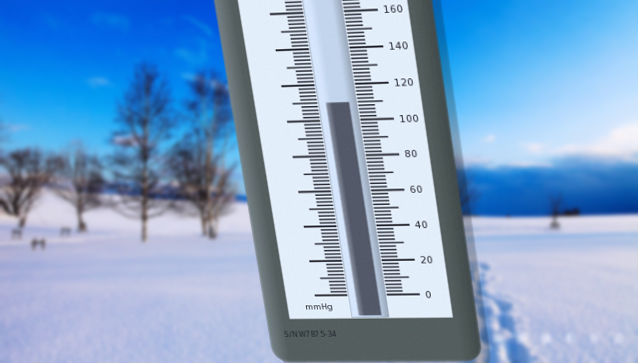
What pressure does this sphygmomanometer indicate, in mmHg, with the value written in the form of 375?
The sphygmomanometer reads 110
